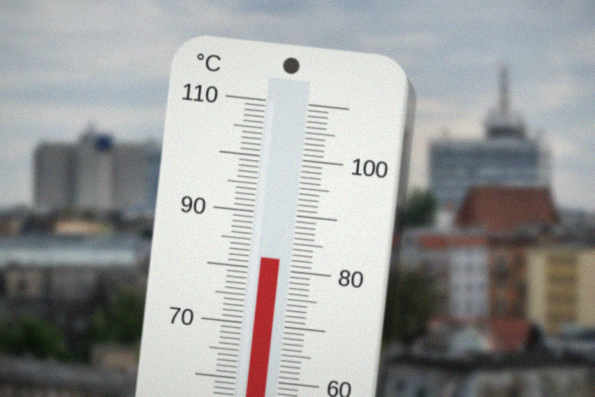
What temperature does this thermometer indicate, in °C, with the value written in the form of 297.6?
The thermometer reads 82
